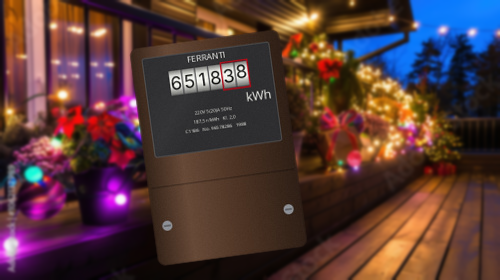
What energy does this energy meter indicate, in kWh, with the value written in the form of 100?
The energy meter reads 6518.38
